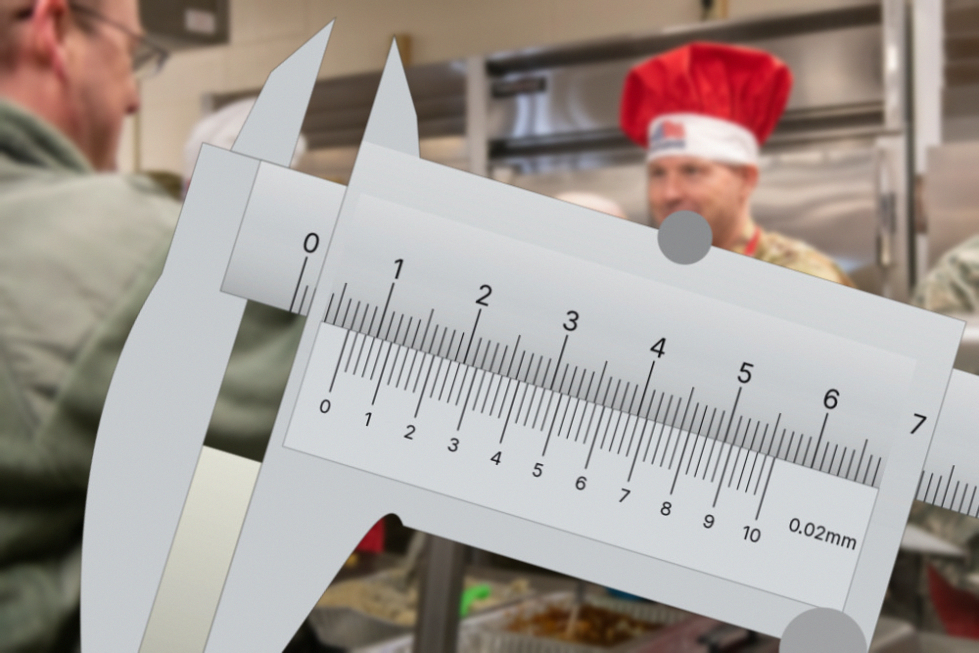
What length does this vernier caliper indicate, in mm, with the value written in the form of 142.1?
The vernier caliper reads 6.8
